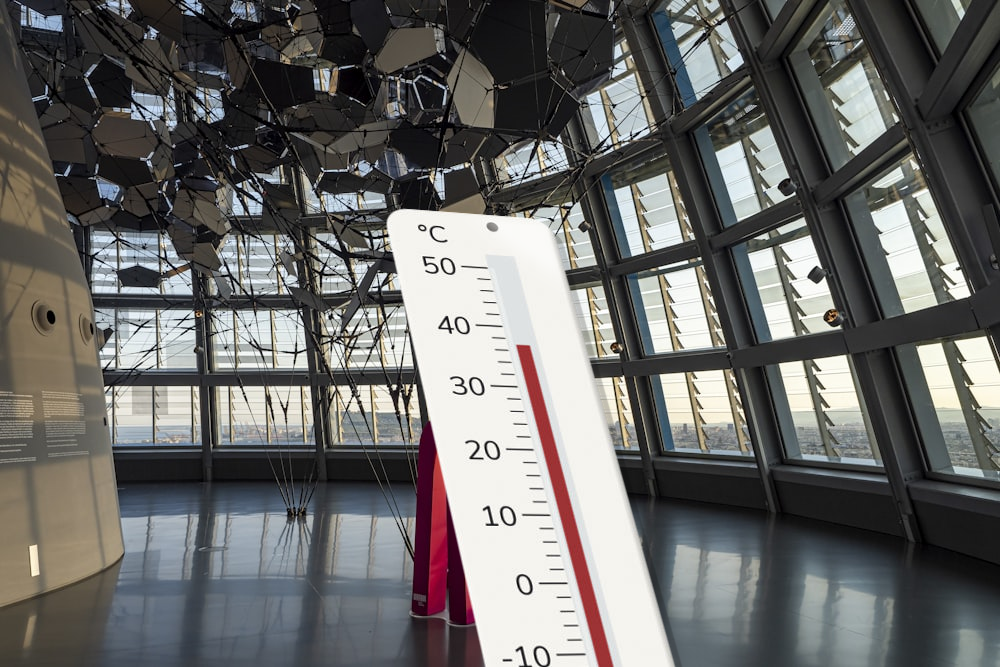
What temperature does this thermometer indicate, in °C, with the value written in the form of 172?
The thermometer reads 37
